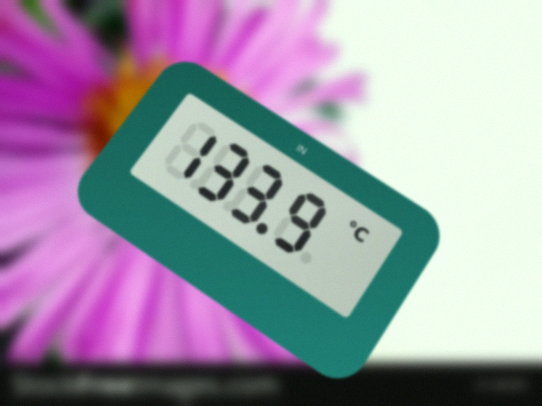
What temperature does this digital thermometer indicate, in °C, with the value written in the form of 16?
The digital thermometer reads 133.9
